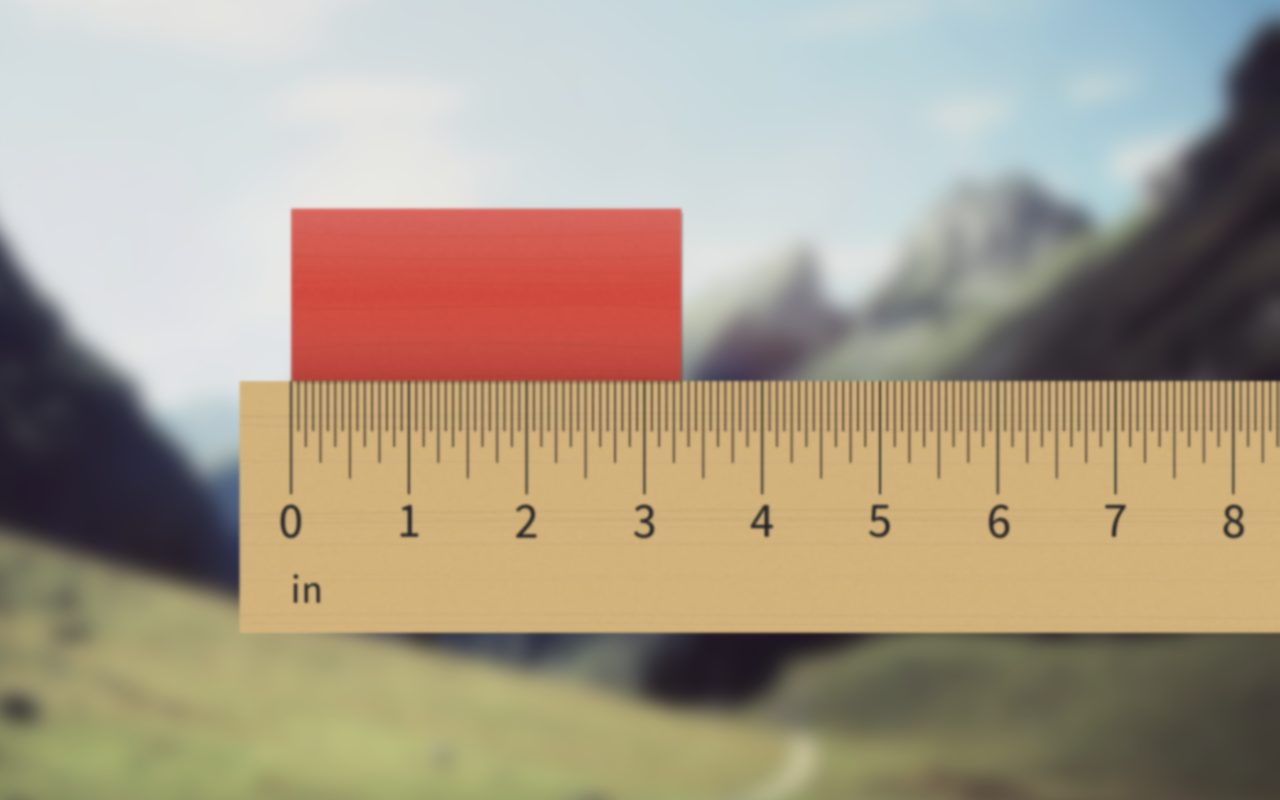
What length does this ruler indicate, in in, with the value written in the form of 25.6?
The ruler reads 3.3125
